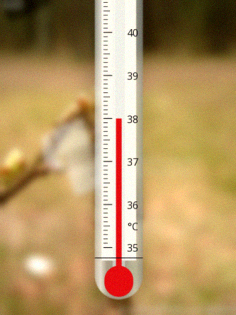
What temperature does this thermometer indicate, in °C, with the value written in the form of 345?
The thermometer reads 38
